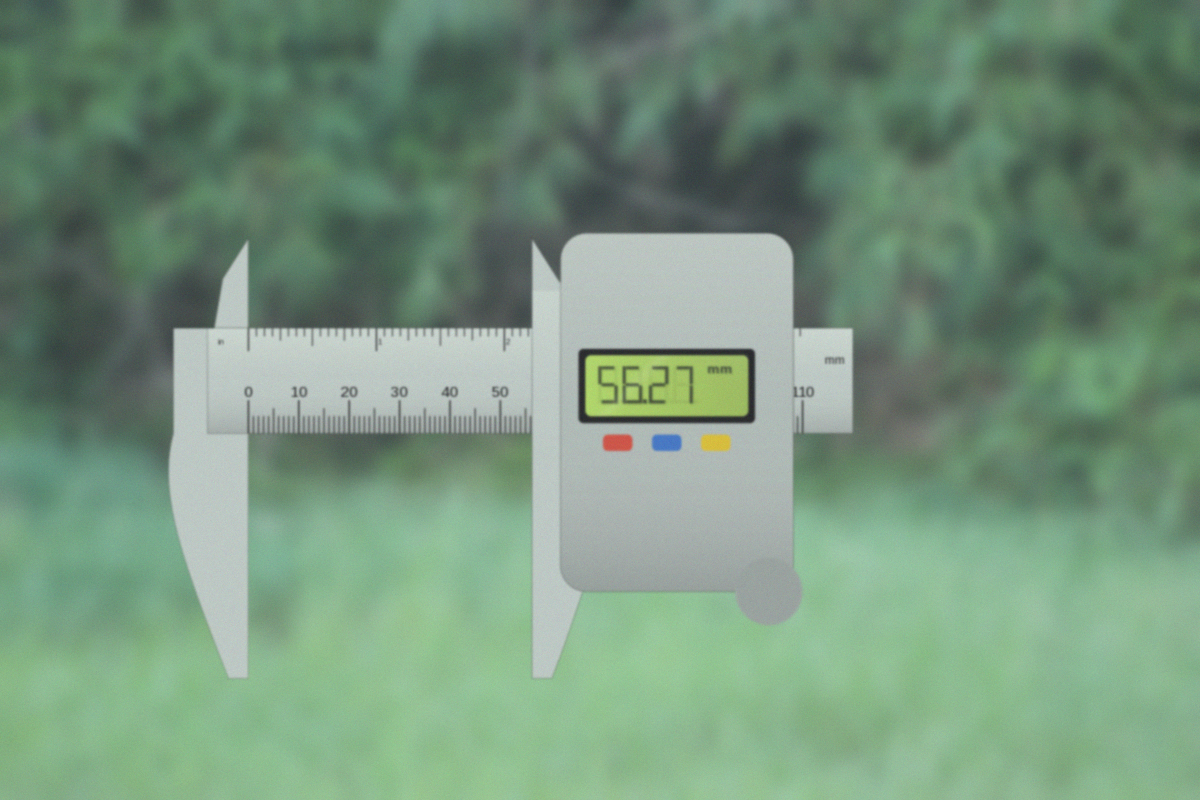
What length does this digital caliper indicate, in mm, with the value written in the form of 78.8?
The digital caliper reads 56.27
